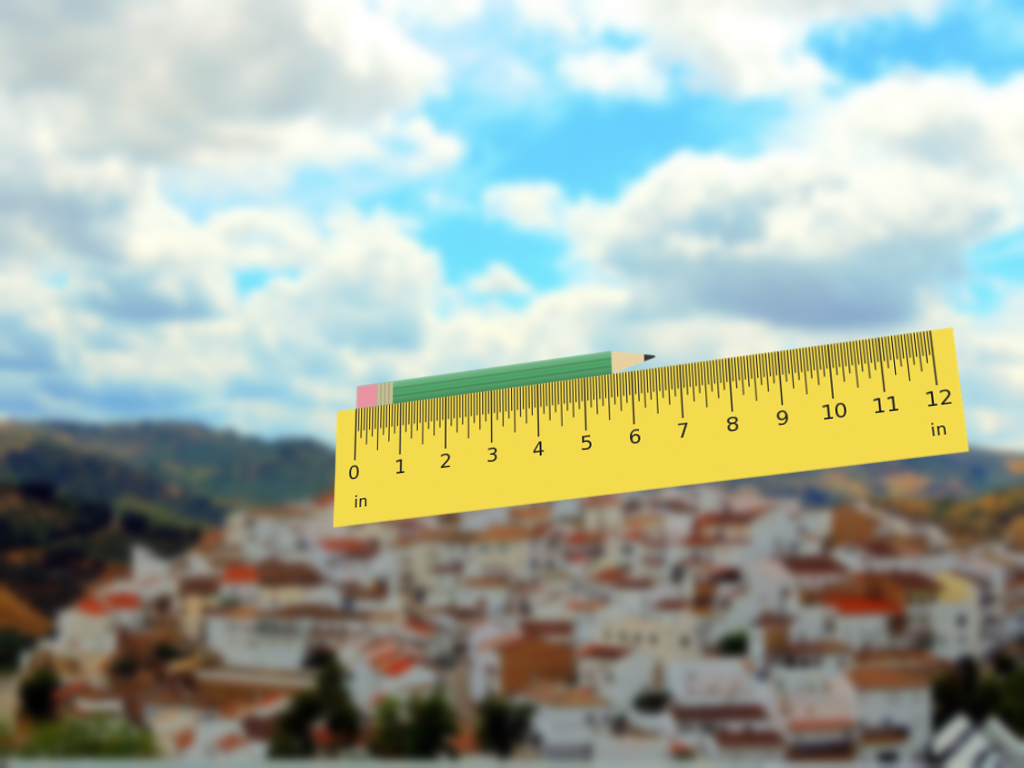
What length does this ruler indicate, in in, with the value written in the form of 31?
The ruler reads 6.5
